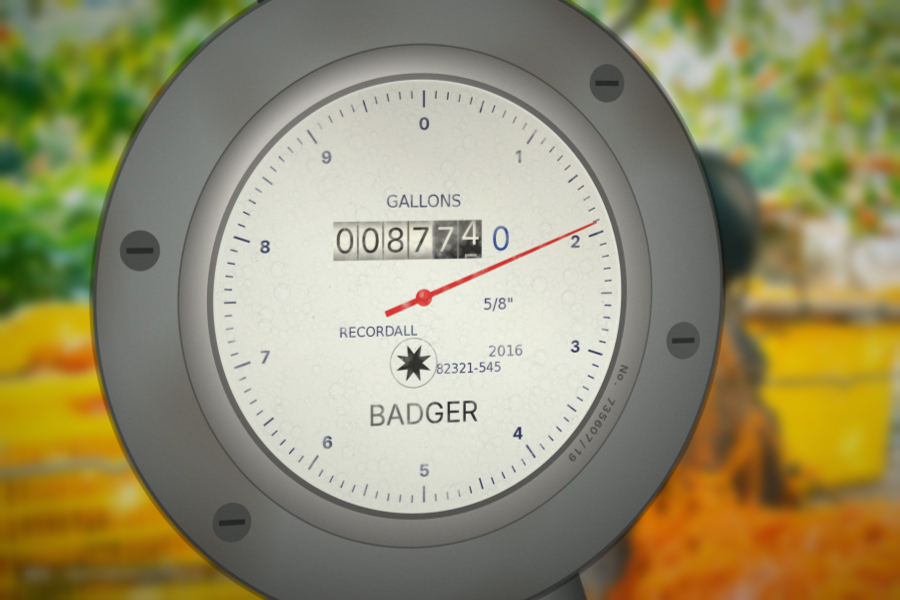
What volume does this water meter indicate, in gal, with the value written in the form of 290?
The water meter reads 87741.9
